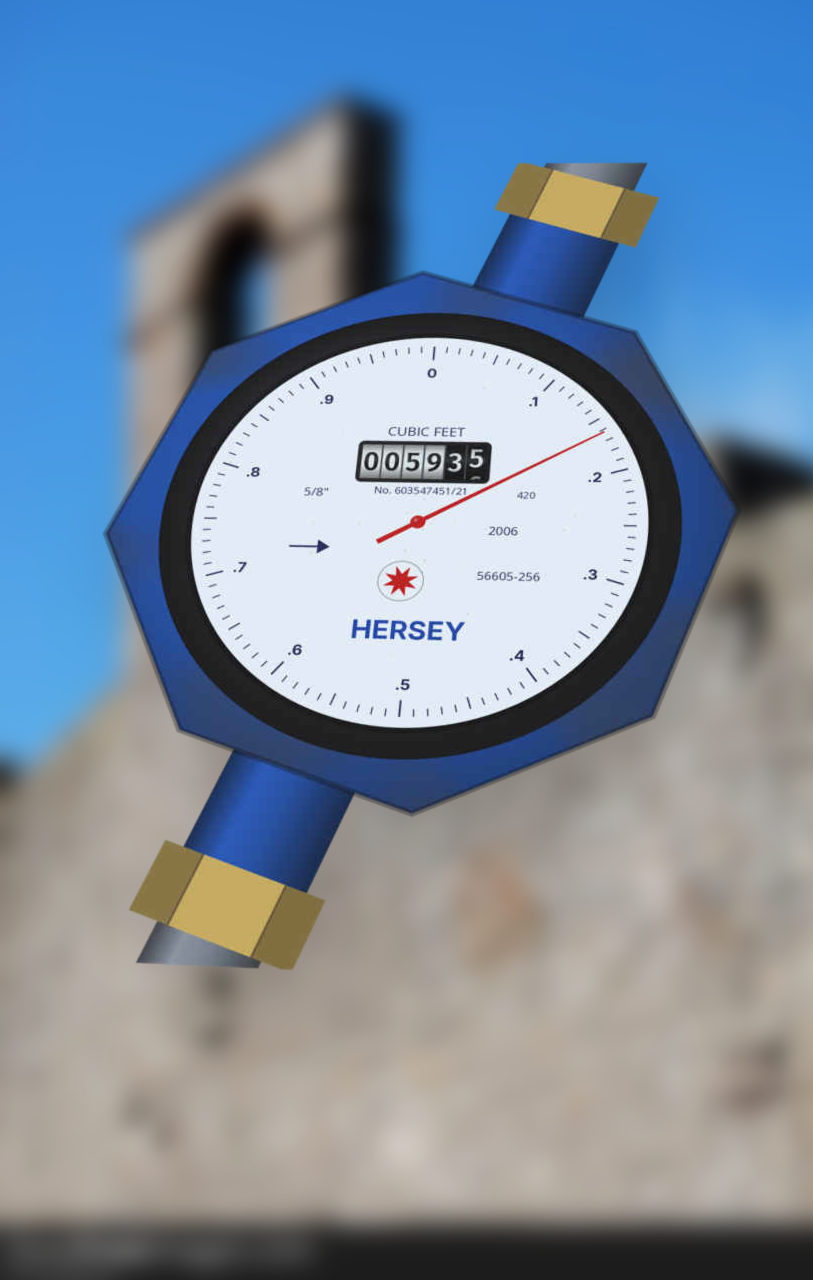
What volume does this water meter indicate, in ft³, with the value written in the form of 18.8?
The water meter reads 5935.16
